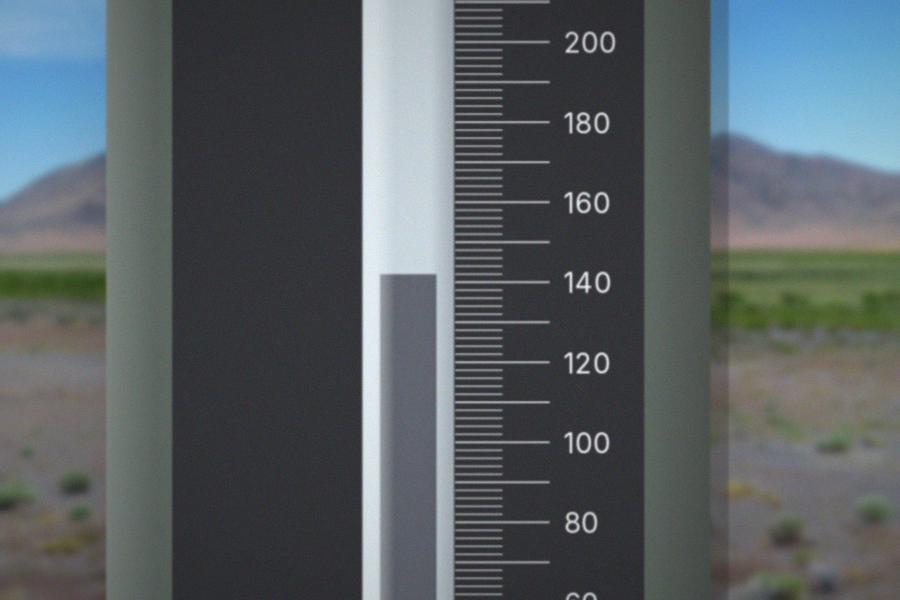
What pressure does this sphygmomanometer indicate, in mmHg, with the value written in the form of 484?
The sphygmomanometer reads 142
